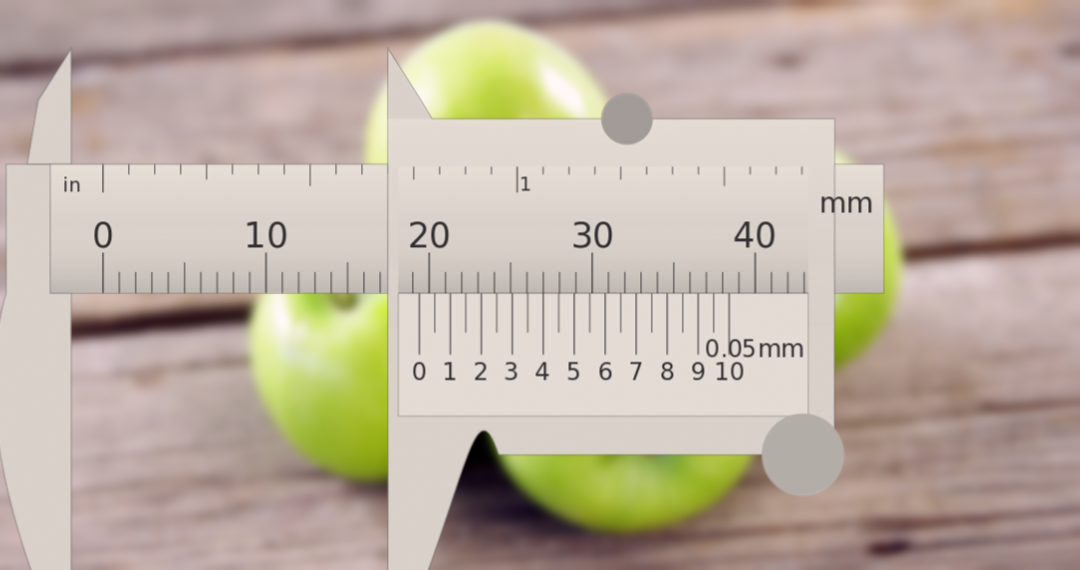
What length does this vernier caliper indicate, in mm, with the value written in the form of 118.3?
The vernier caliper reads 19.4
